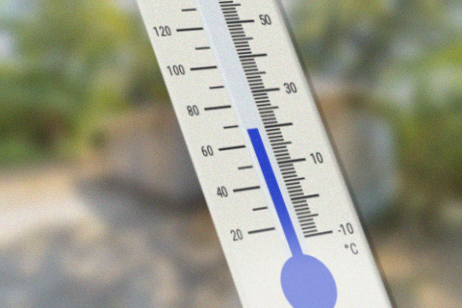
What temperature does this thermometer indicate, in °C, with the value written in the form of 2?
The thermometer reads 20
